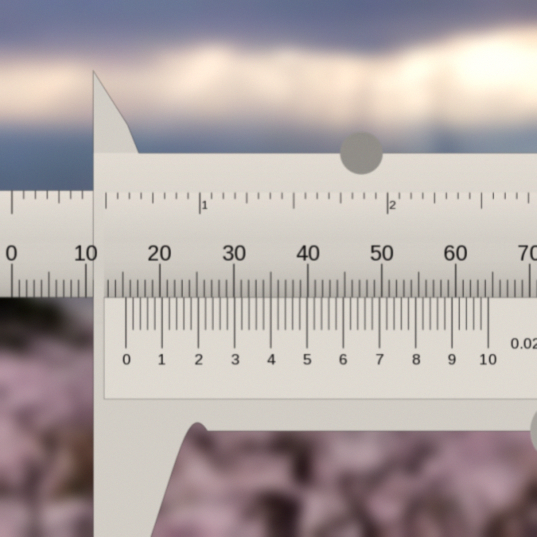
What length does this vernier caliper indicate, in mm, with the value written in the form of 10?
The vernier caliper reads 15.4
